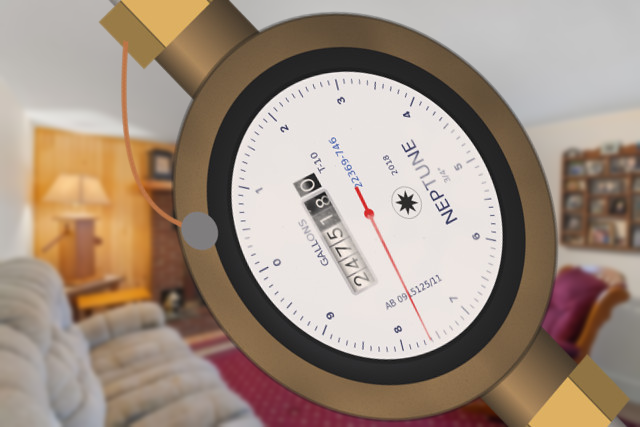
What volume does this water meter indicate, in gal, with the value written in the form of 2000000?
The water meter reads 2475177.6
